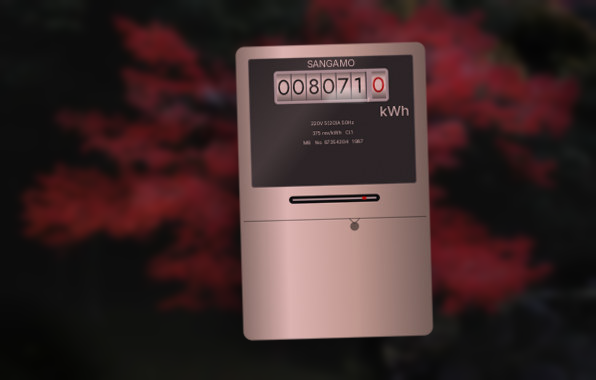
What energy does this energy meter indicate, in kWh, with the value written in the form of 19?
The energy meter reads 8071.0
